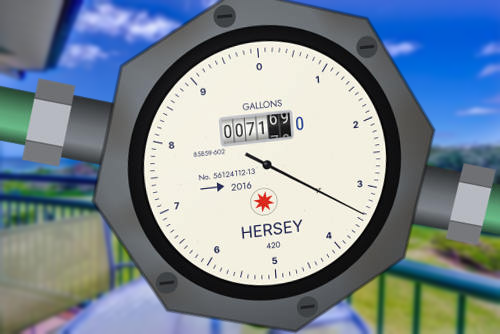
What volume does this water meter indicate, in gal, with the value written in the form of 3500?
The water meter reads 71693.4
